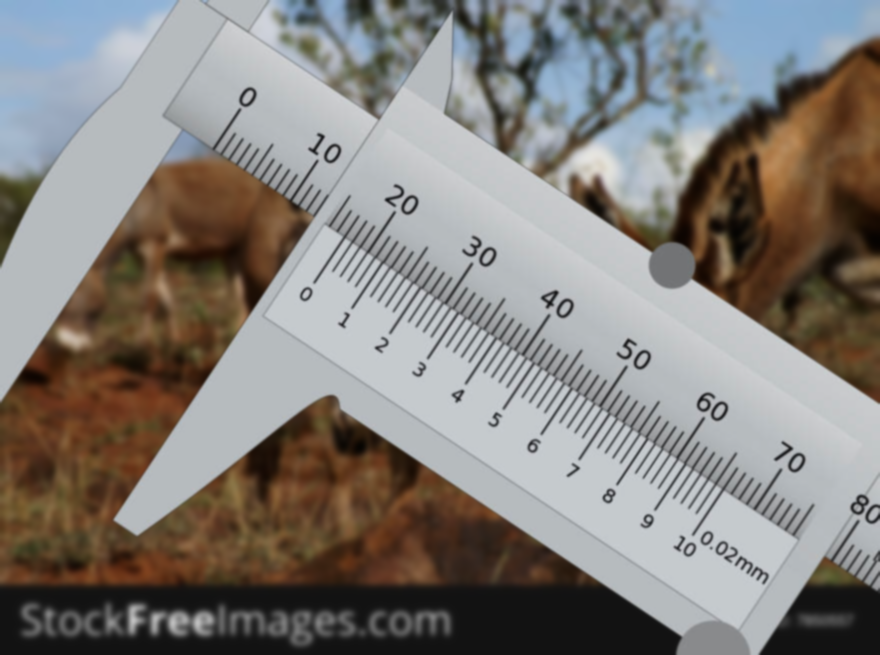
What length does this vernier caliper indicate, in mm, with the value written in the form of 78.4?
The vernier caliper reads 17.0
